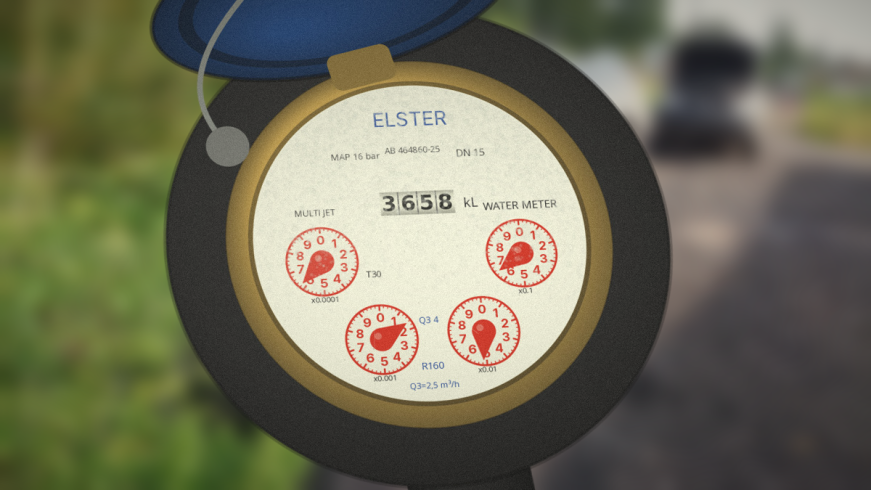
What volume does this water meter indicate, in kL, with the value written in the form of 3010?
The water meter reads 3658.6516
